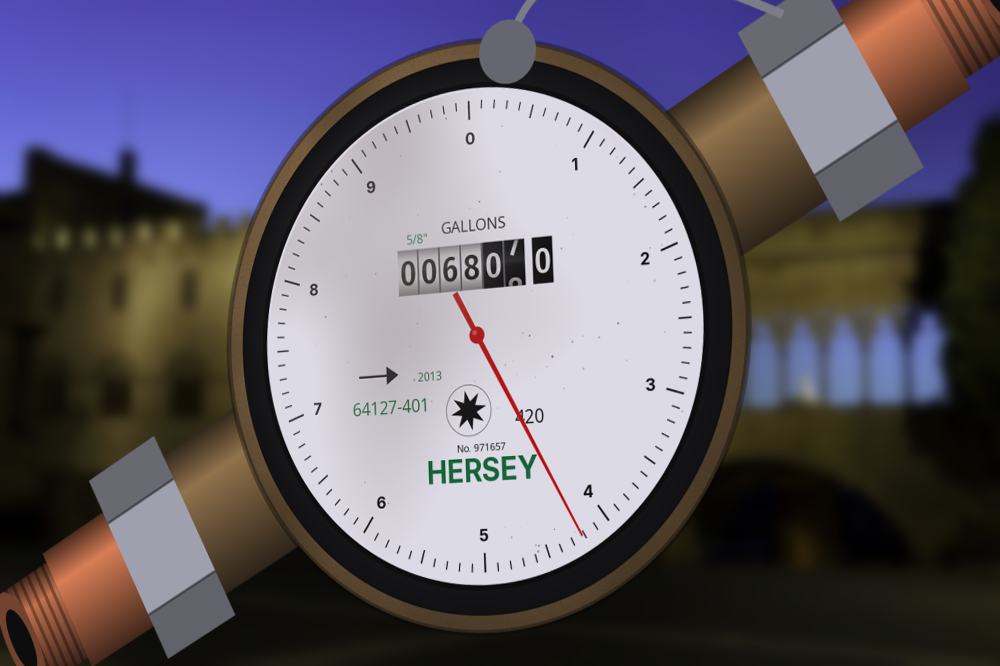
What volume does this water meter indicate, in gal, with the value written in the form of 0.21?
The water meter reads 68074.2
